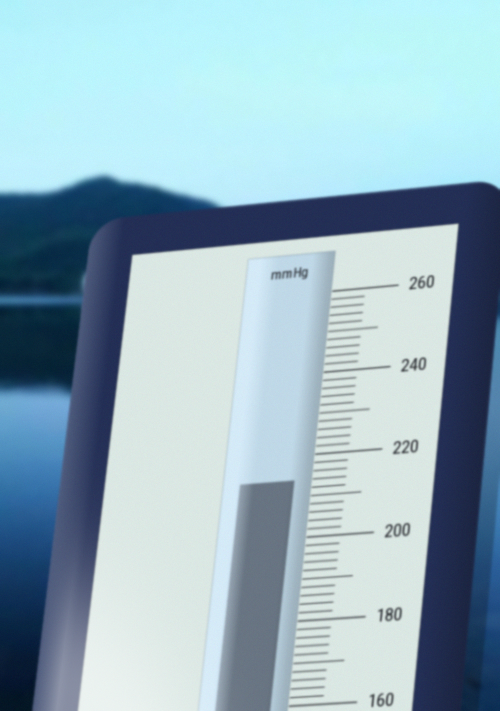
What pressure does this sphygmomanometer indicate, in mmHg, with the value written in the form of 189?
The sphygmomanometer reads 214
